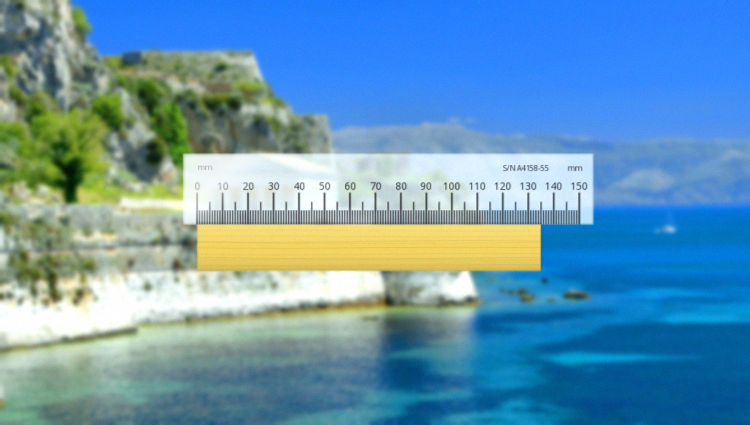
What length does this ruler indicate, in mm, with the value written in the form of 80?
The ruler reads 135
